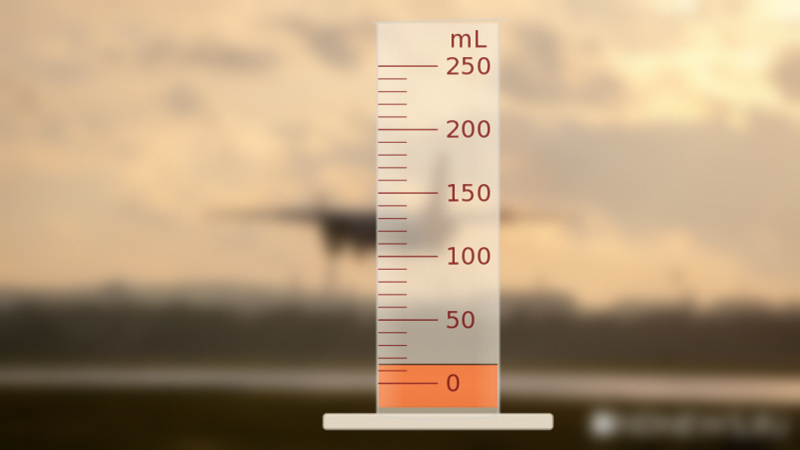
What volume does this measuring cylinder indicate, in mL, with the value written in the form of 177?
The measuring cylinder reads 15
